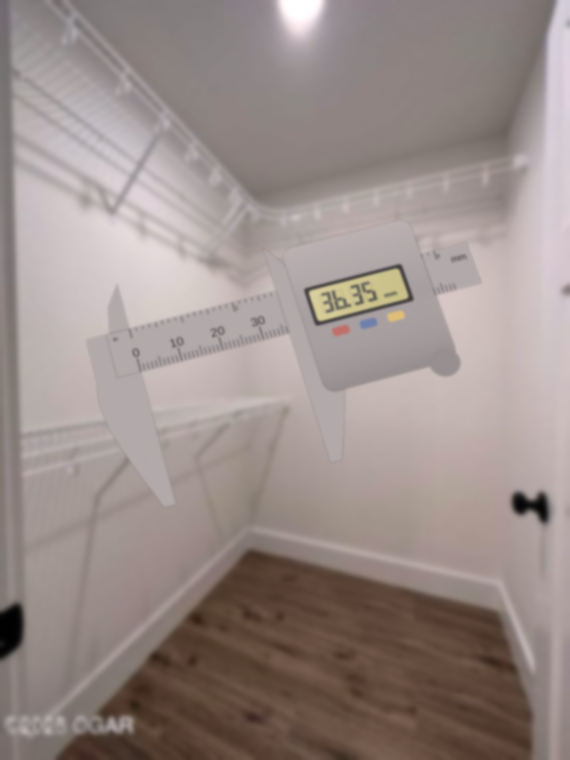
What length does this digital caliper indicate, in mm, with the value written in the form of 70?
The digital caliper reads 36.35
